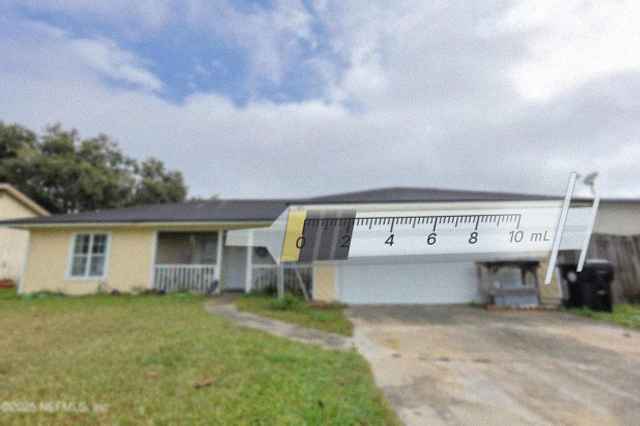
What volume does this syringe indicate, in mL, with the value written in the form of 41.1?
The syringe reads 0
